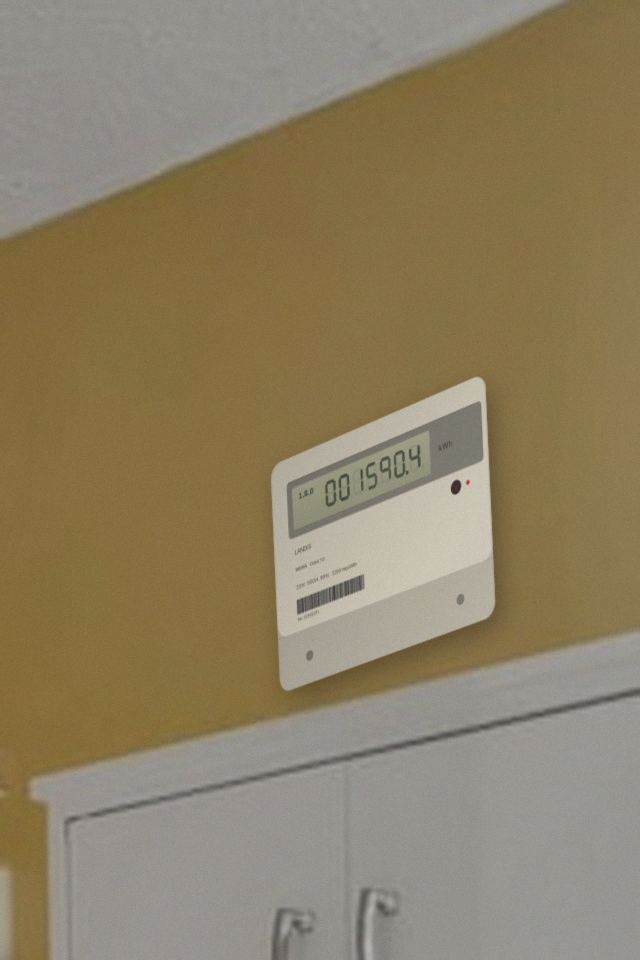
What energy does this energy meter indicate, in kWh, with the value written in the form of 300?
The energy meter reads 1590.4
